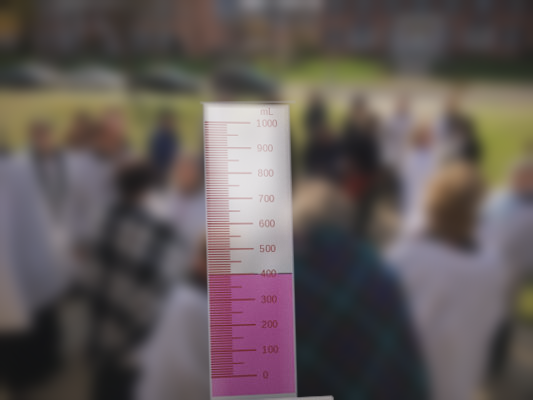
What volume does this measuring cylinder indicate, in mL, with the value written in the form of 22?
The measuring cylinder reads 400
